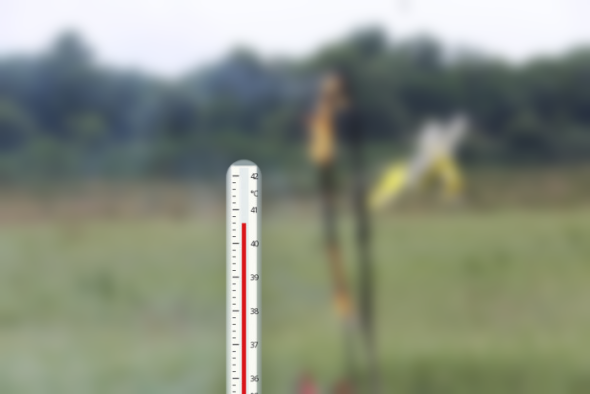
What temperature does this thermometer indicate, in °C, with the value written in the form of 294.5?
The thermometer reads 40.6
